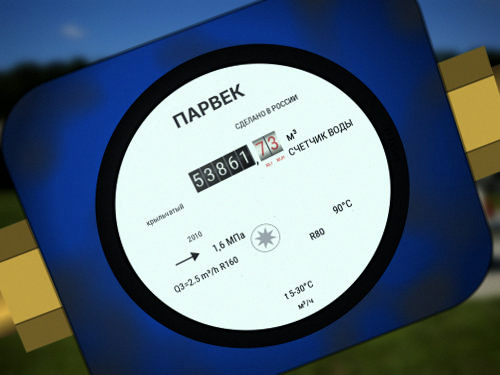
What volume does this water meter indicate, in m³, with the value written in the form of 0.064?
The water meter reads 53861.73
